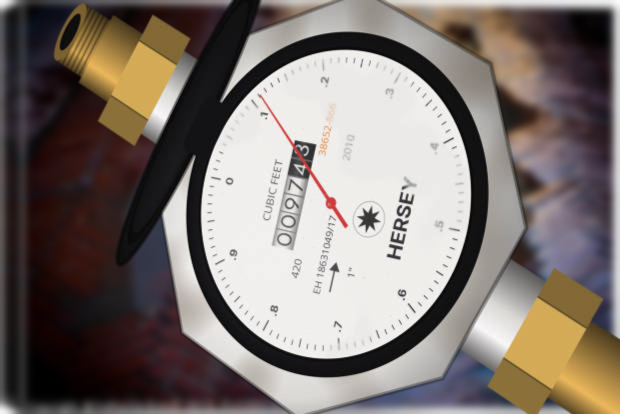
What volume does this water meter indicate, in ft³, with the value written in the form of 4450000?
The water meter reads 9743.11
